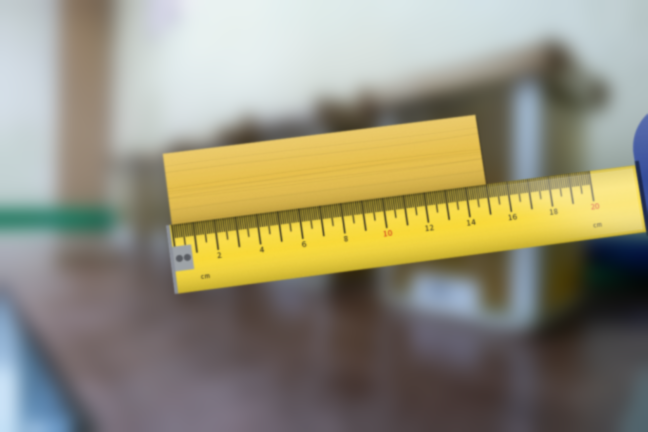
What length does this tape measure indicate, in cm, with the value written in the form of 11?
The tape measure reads 15
